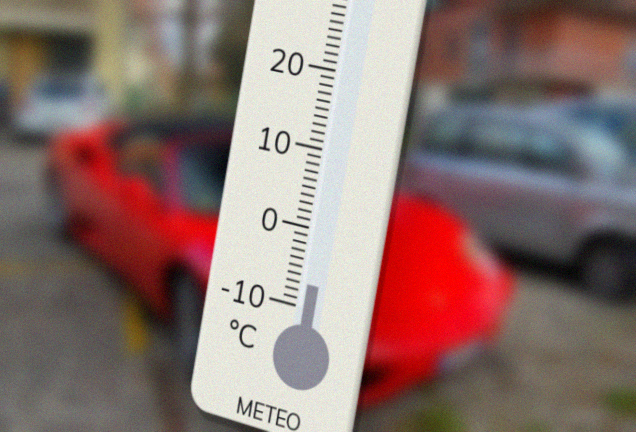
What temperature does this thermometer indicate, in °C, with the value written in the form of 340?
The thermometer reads -7
